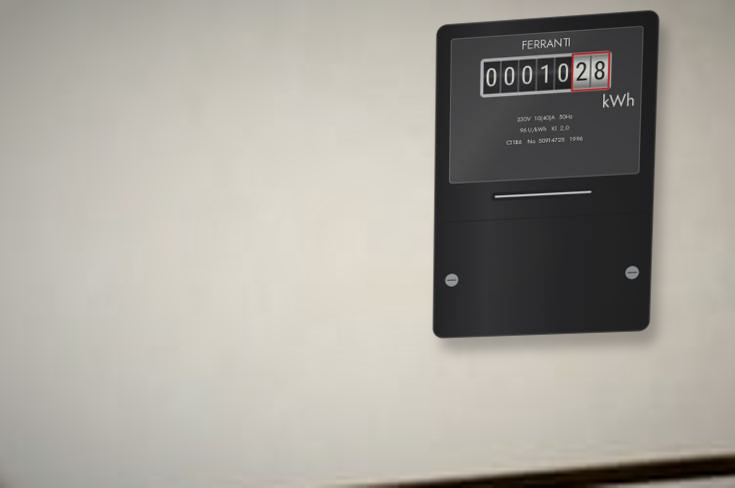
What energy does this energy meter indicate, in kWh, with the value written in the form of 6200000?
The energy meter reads 10.28
